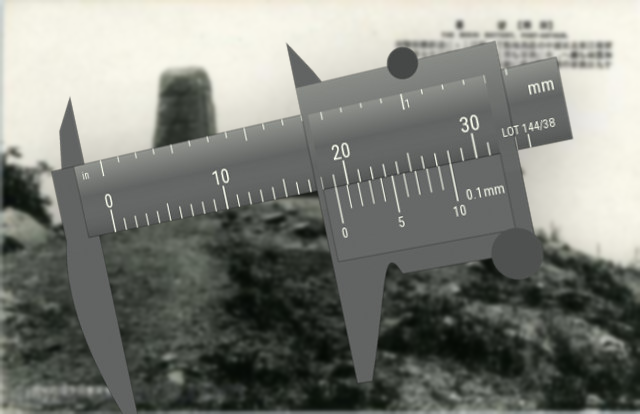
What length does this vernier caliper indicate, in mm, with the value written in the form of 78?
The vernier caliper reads 19.0
